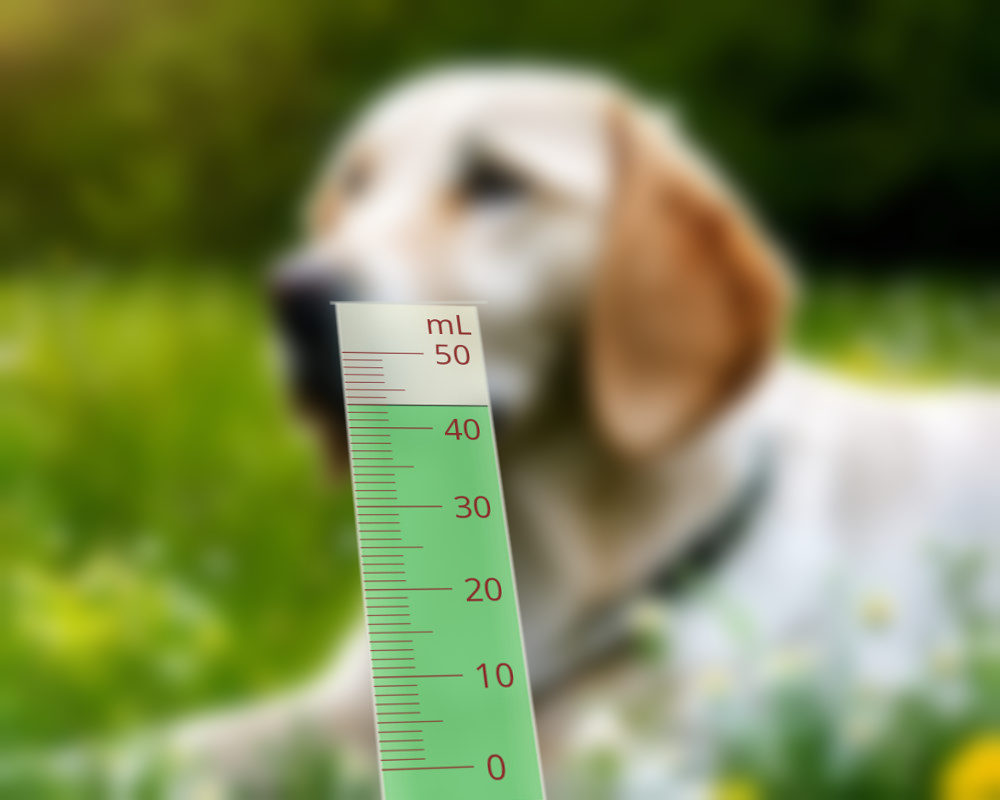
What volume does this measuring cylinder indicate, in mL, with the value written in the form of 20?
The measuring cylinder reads 43
